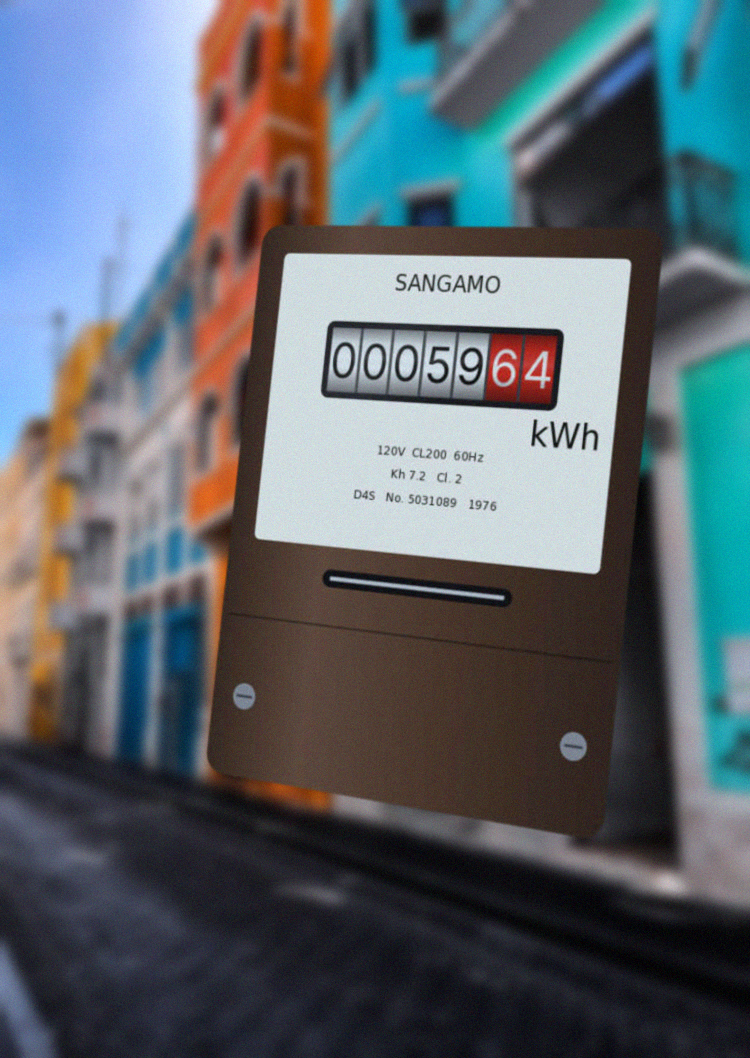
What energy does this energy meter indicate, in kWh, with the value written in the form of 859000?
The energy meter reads 59.64
